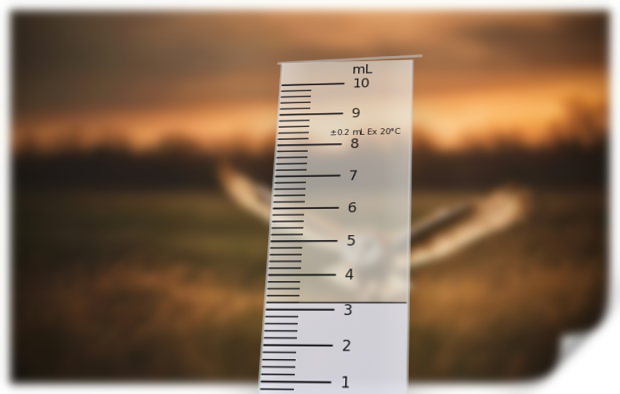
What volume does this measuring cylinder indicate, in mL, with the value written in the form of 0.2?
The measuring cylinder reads 3.2
